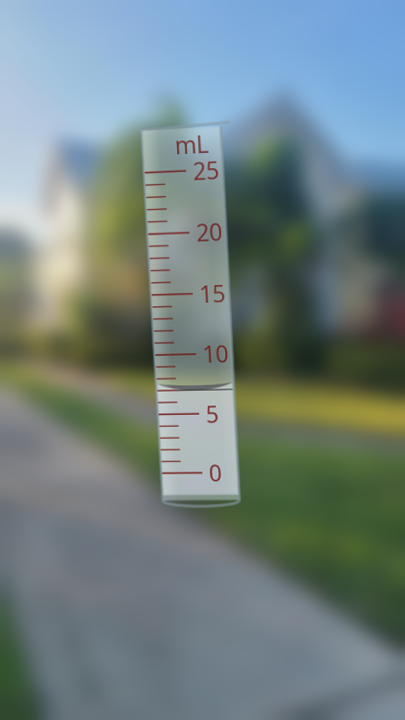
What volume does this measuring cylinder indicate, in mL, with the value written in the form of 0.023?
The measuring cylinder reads 7
